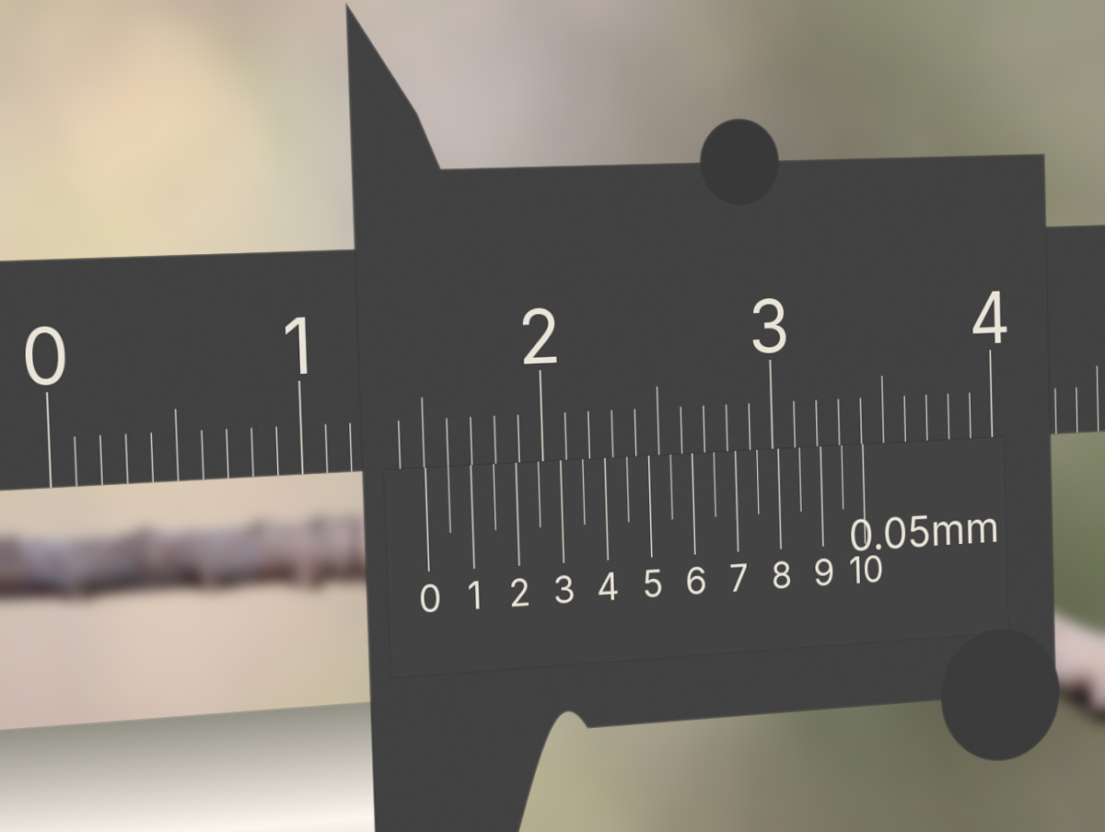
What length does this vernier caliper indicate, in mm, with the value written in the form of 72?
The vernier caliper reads 15.05
